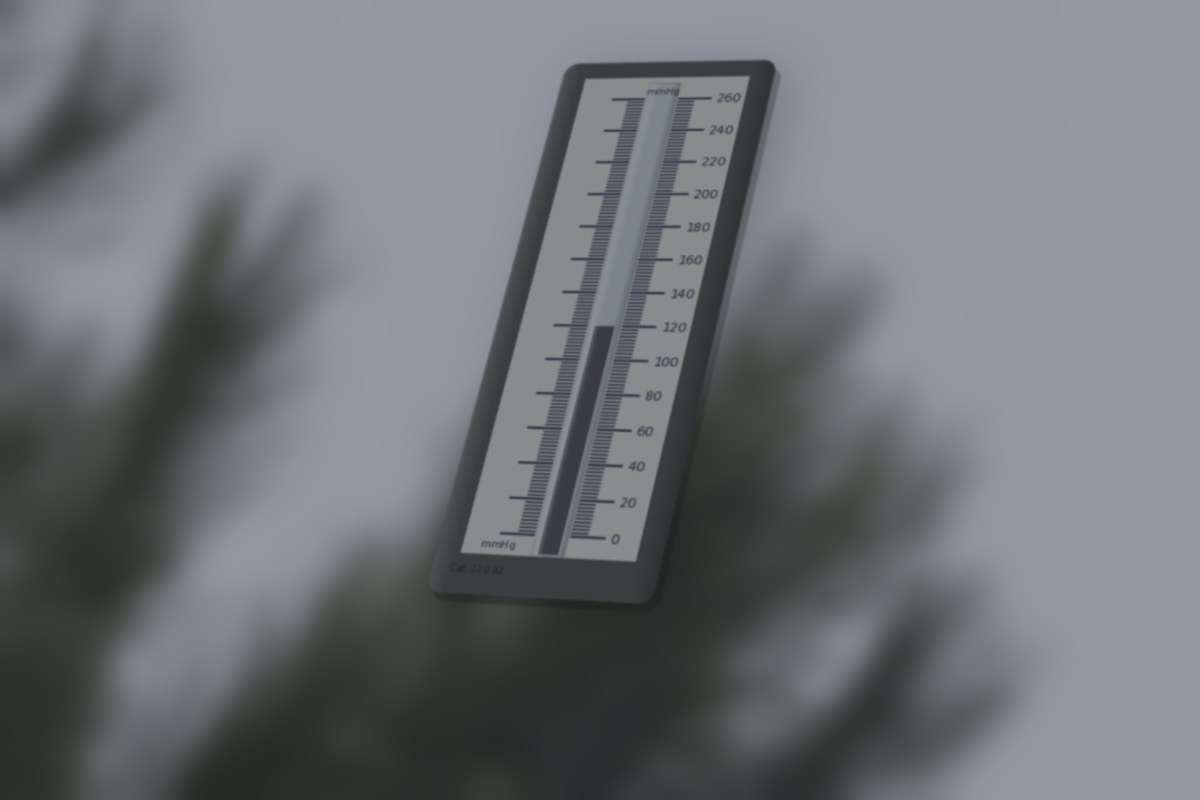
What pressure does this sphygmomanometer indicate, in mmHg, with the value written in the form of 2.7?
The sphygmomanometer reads 120
